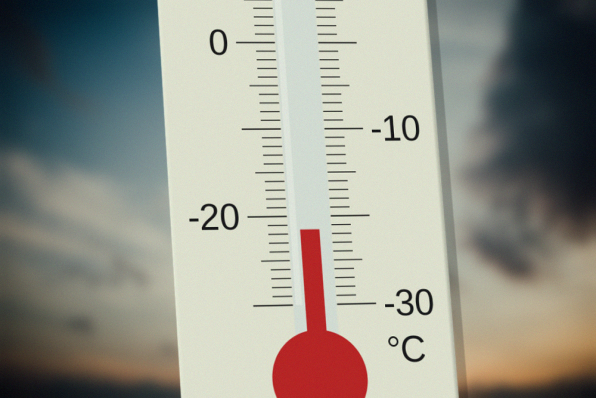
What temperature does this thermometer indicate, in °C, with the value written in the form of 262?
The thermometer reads -21.5
